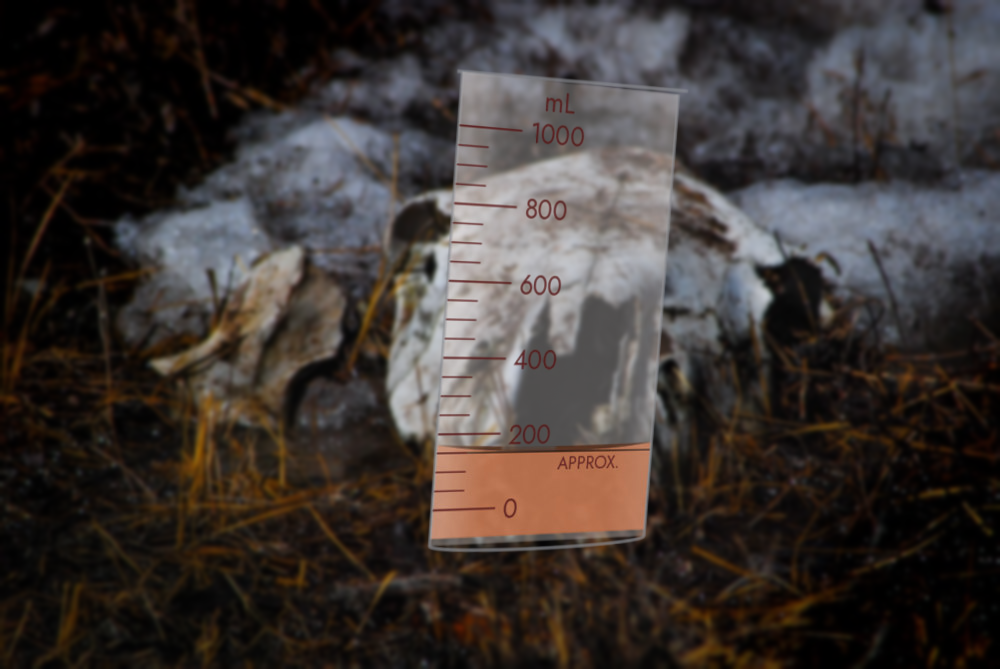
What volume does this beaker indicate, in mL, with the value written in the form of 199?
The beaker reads 150
